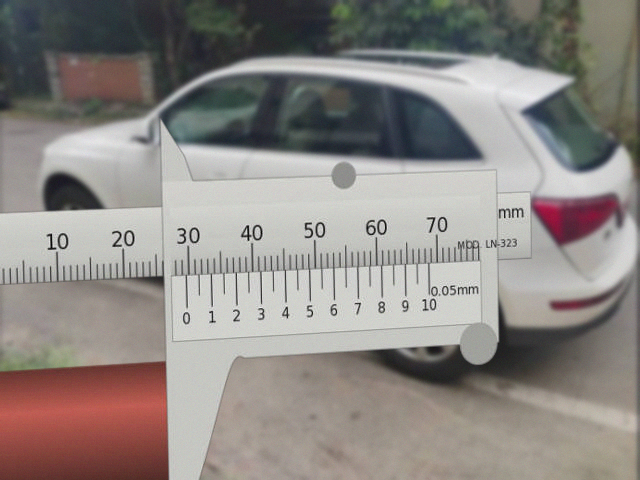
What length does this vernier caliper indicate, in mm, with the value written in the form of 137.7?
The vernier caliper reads 29.6
